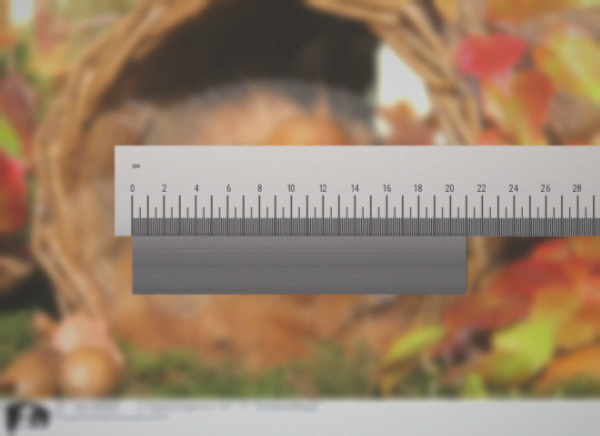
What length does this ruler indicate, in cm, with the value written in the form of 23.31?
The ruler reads 21
